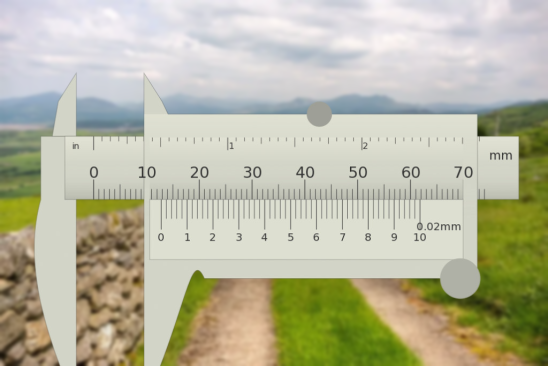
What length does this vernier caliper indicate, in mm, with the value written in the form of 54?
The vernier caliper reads 12.8
